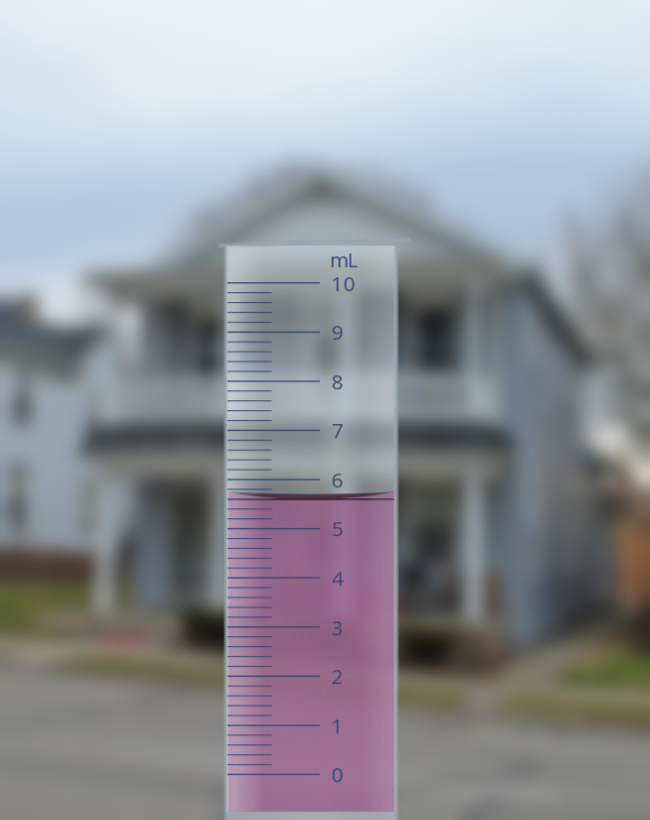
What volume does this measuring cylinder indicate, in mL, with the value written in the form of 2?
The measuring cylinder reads 5.6
